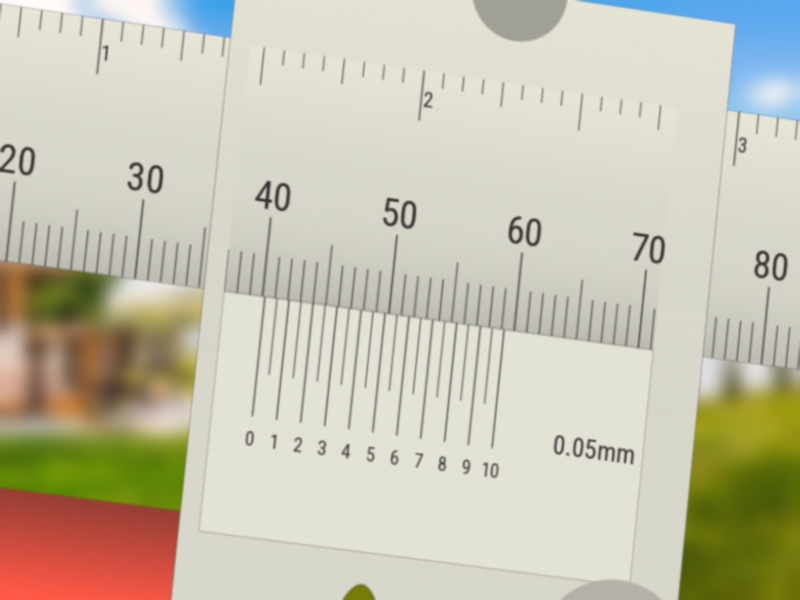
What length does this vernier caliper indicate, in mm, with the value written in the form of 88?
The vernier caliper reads 40.2
